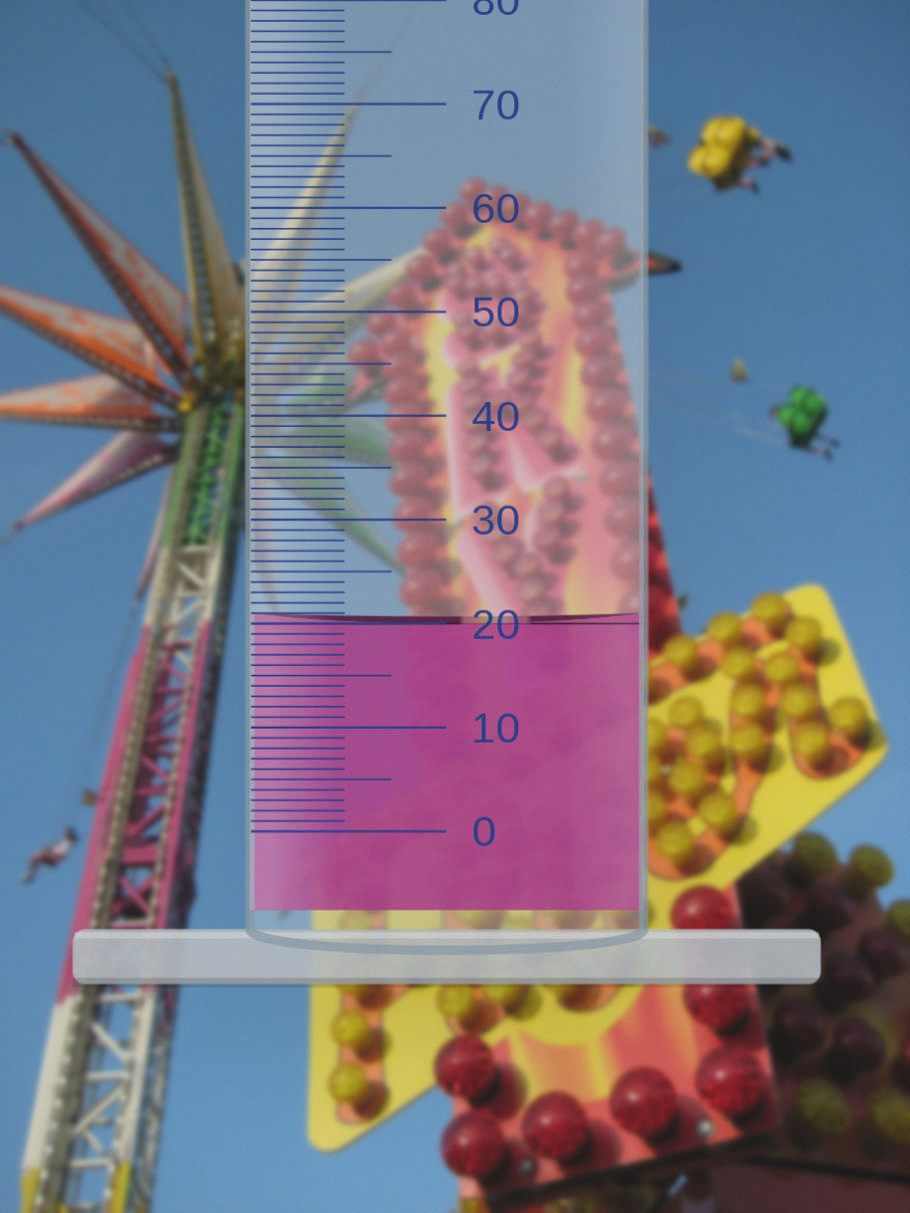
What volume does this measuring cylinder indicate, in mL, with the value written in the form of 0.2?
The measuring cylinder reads 20
